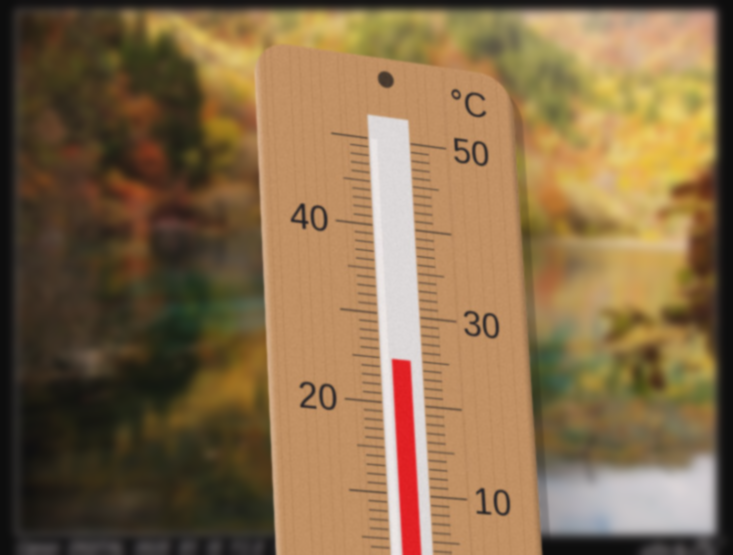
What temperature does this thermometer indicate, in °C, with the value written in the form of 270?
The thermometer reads 25
